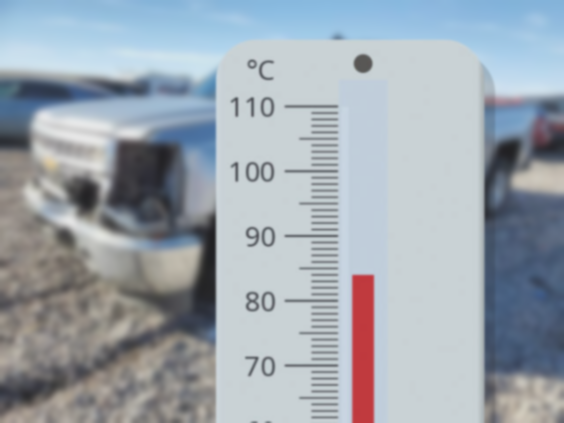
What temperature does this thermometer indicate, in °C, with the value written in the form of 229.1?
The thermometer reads 84
